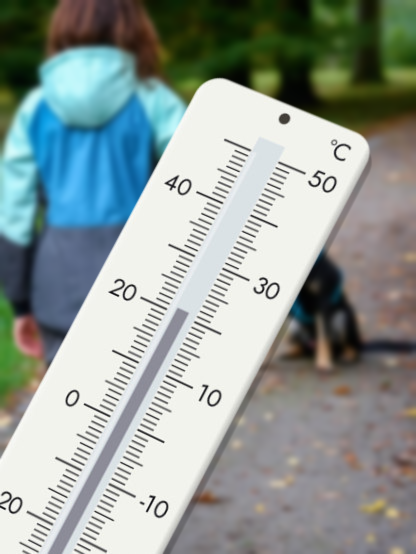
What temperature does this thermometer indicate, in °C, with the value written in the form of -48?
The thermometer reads 21
